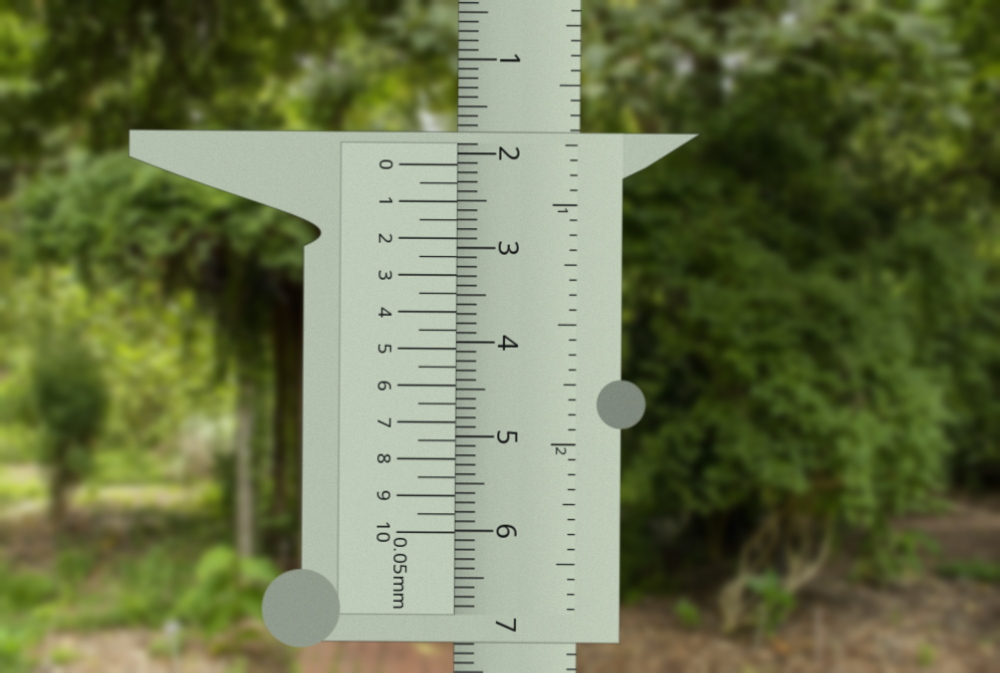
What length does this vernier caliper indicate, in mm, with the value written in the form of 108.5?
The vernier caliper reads 21.2
